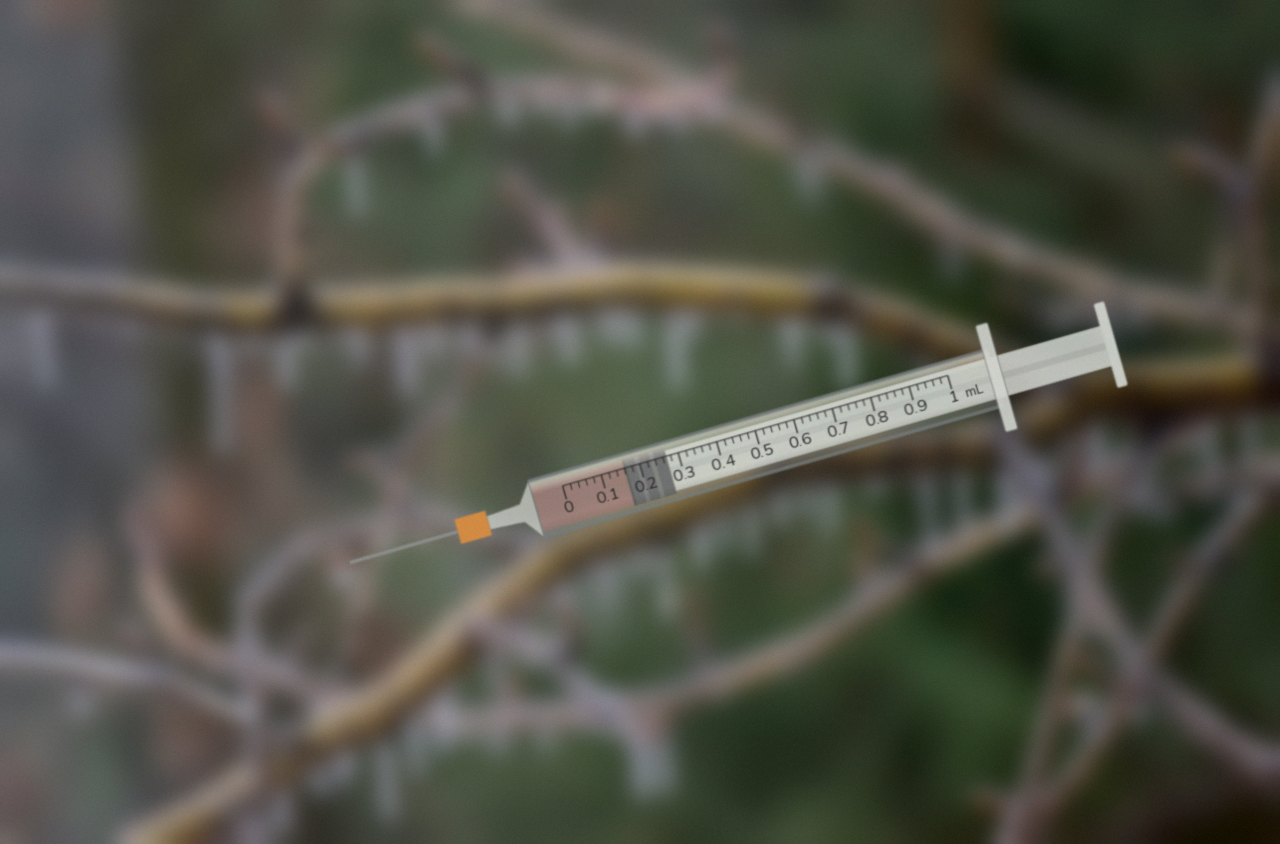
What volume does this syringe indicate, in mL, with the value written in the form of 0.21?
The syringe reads 0.16
